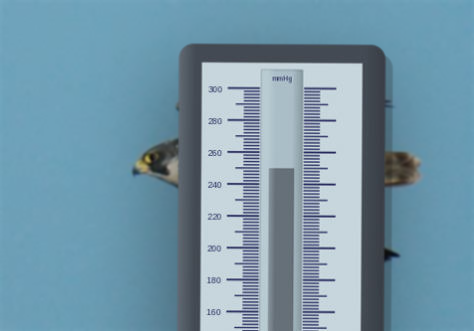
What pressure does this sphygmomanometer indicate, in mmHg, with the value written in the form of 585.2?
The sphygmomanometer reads 250
